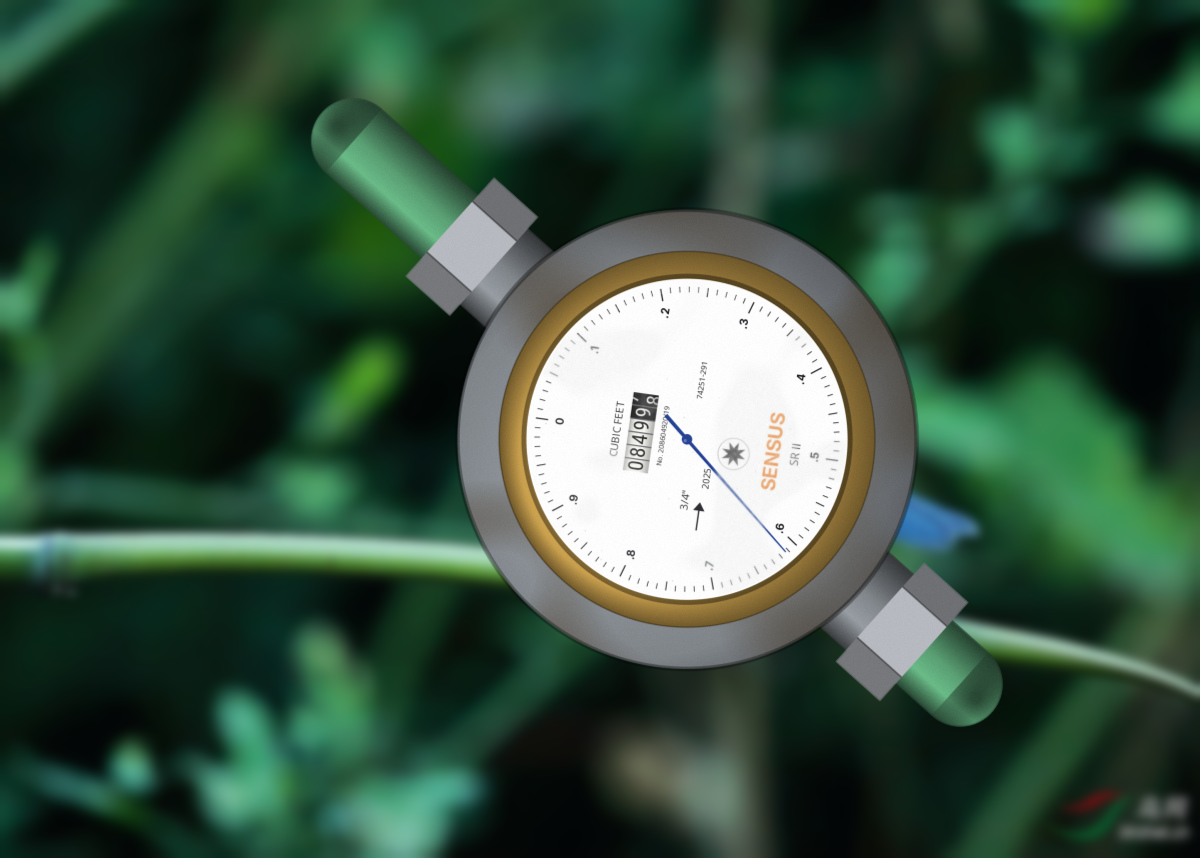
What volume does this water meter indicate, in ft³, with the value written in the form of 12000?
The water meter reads 84997.61
